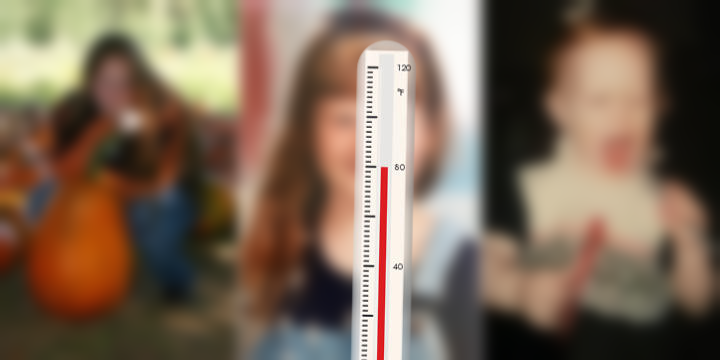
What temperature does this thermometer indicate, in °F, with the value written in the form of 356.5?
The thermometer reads 80
